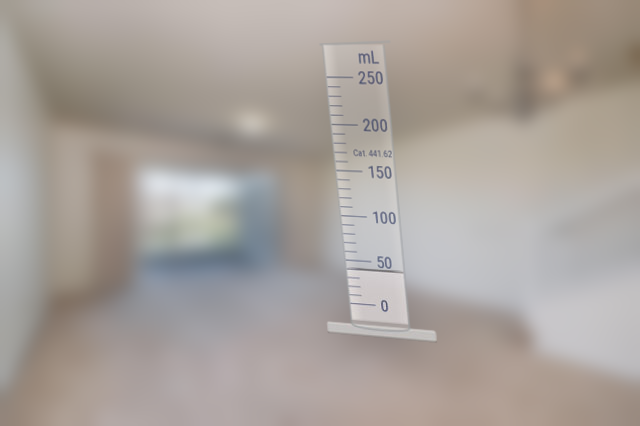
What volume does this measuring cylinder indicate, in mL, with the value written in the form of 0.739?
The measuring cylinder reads 40
